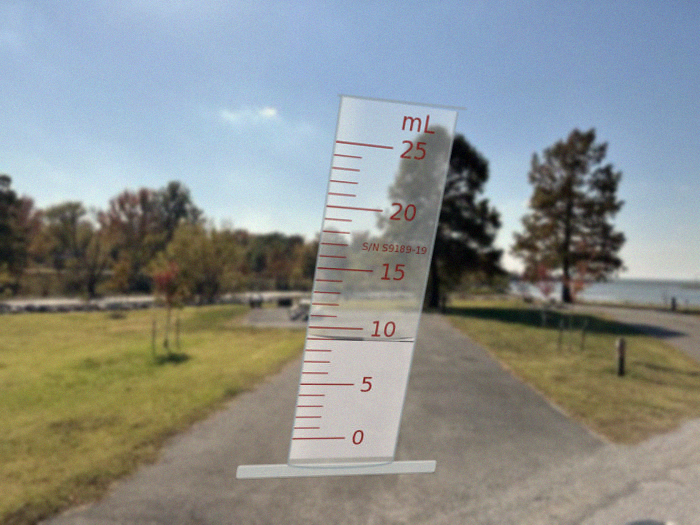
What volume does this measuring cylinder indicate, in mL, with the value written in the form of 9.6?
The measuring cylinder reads 9
